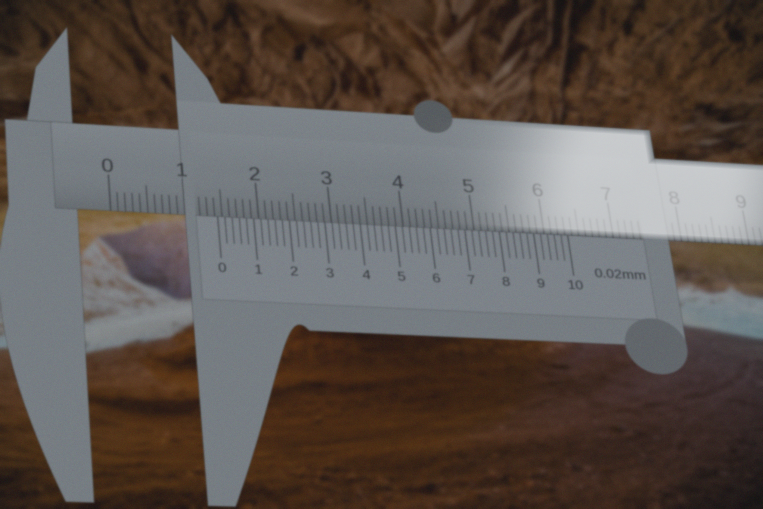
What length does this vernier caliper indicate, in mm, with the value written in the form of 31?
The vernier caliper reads 14.4
